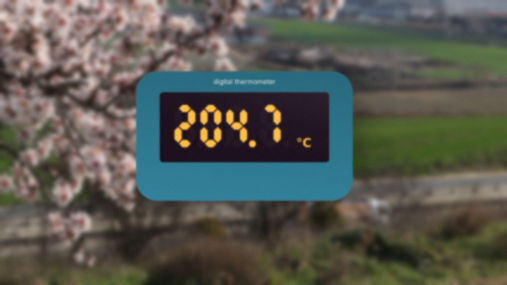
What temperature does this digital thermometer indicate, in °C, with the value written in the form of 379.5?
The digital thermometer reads 204.7
